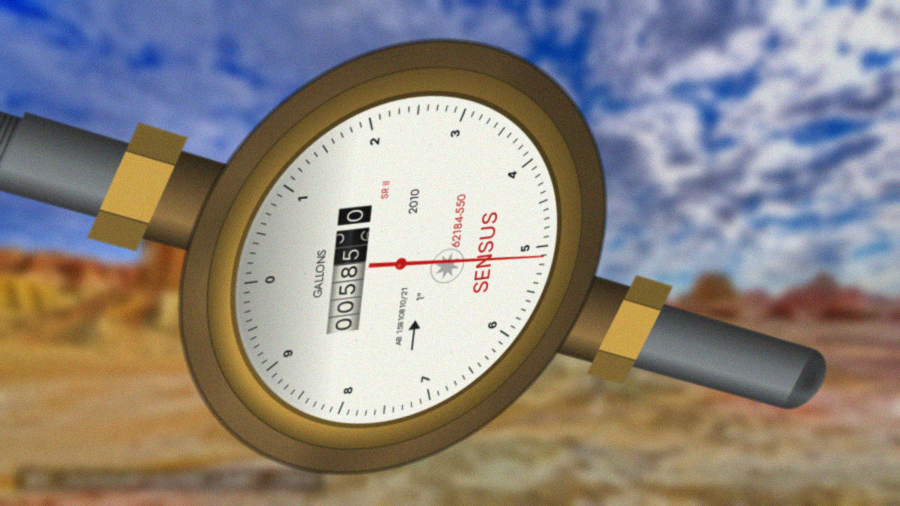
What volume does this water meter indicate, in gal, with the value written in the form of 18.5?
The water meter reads 58555.1
